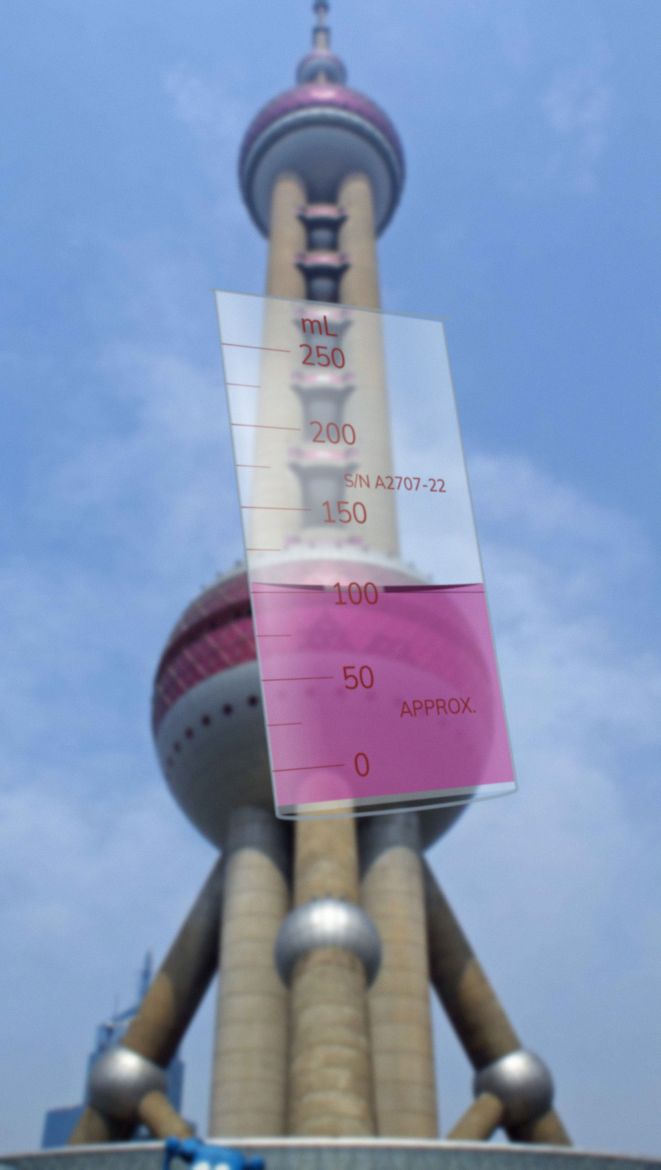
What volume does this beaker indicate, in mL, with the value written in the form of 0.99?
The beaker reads 100
